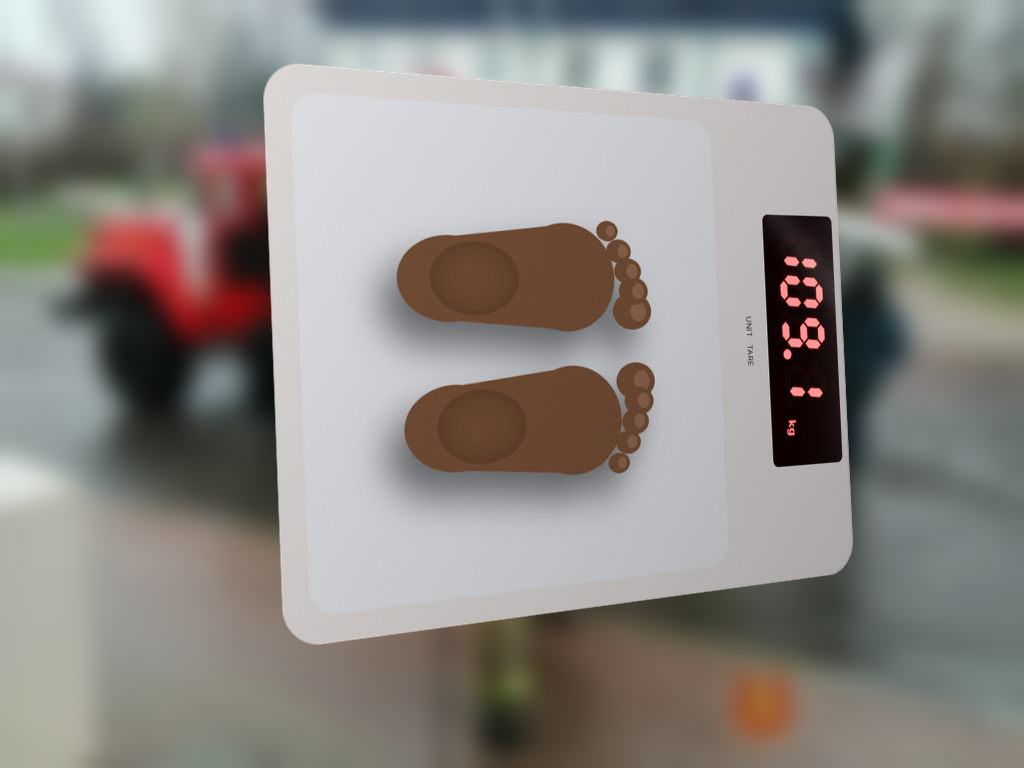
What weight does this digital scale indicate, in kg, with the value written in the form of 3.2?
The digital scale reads 109.1
